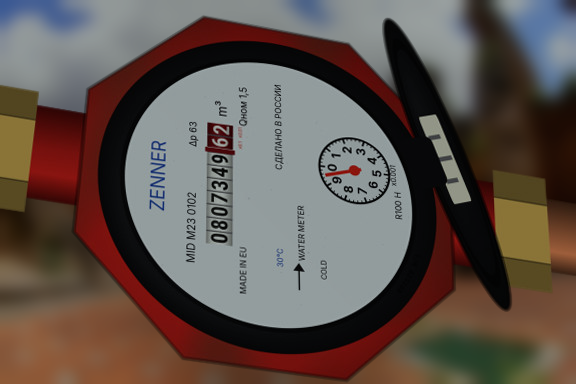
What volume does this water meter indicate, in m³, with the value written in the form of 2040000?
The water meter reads 807349.619
